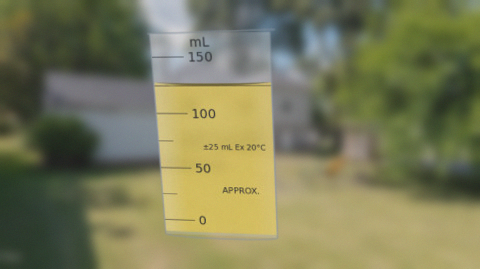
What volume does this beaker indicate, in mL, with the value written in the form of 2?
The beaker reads 125
